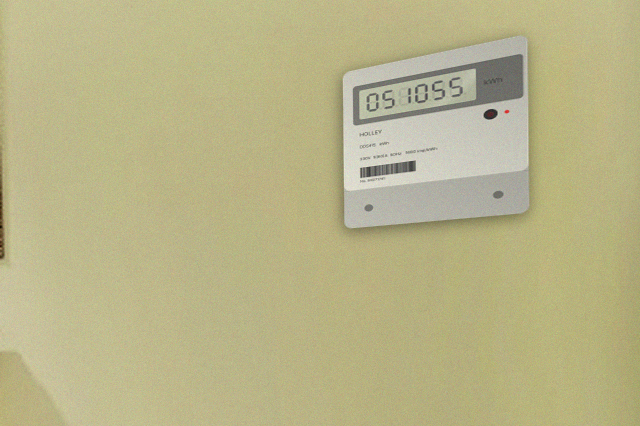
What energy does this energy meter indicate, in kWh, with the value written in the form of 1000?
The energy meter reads 51055
